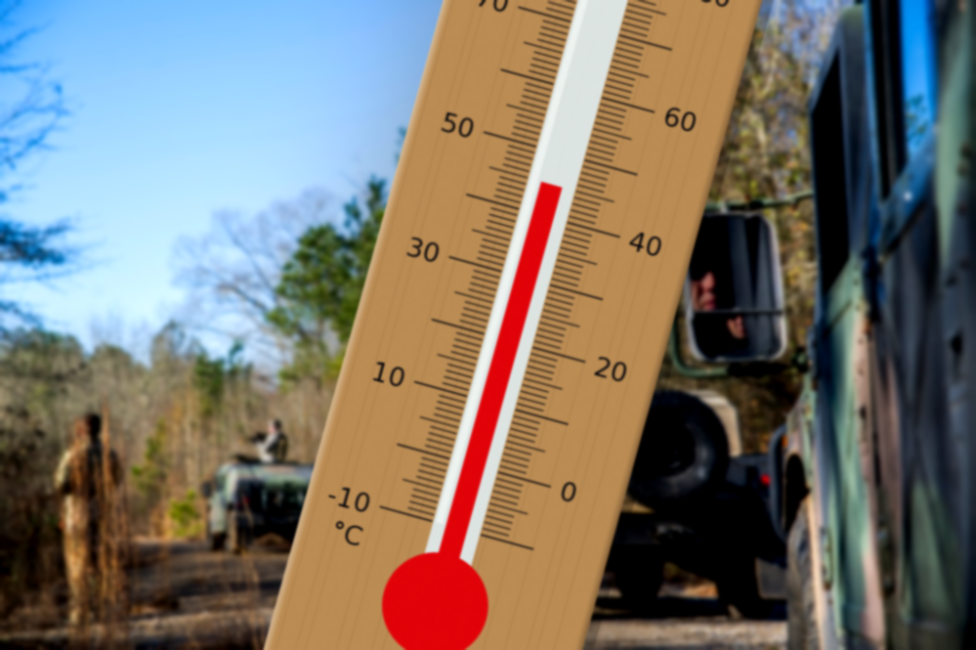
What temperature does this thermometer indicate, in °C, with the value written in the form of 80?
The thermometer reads 45
